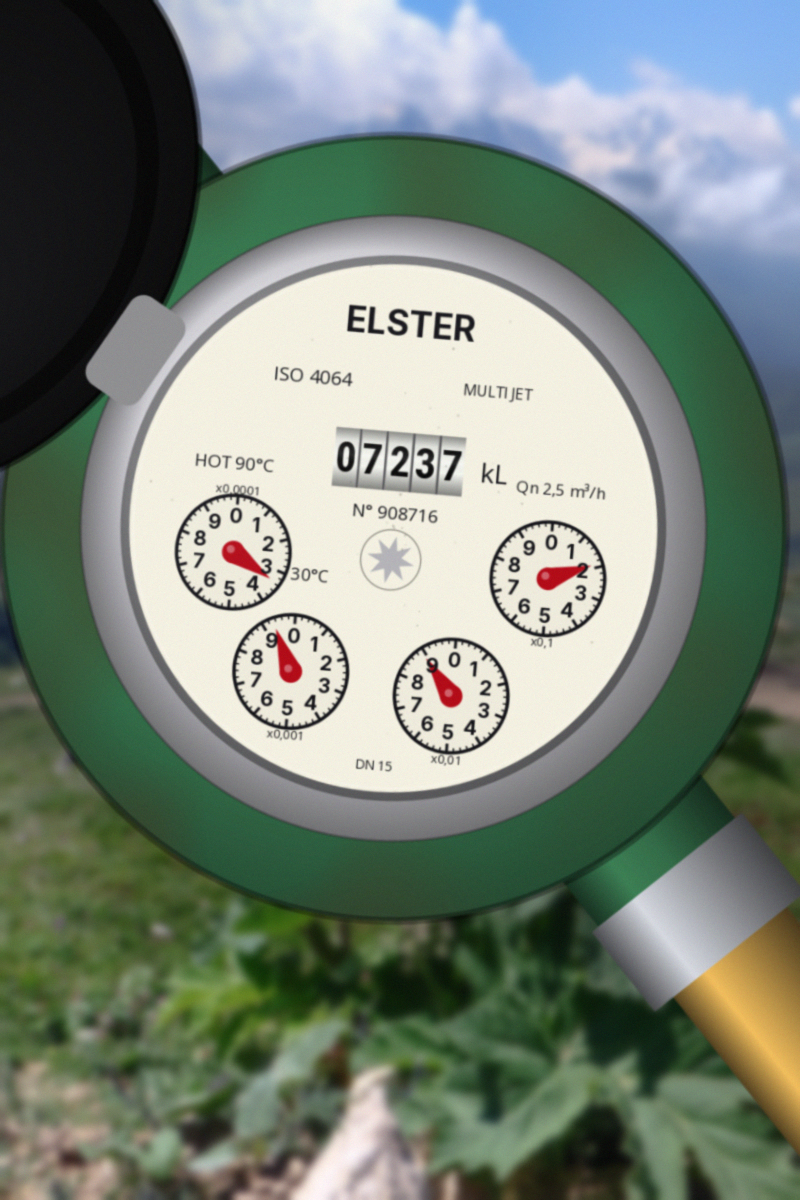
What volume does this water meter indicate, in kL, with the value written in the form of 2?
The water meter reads 7237.1893
